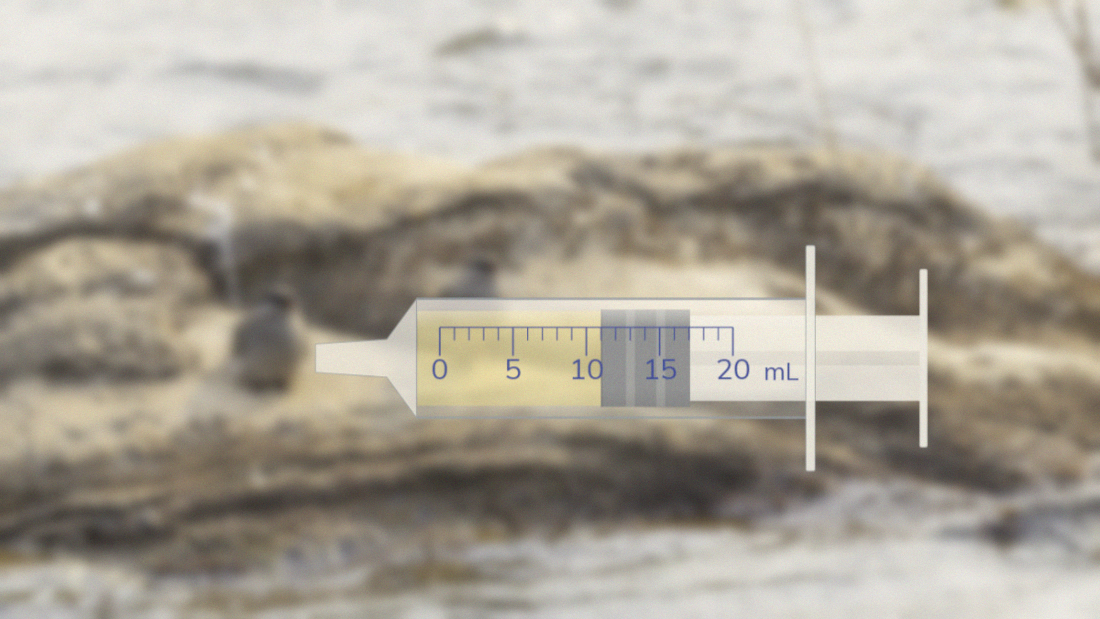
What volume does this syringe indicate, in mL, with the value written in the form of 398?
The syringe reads 11
